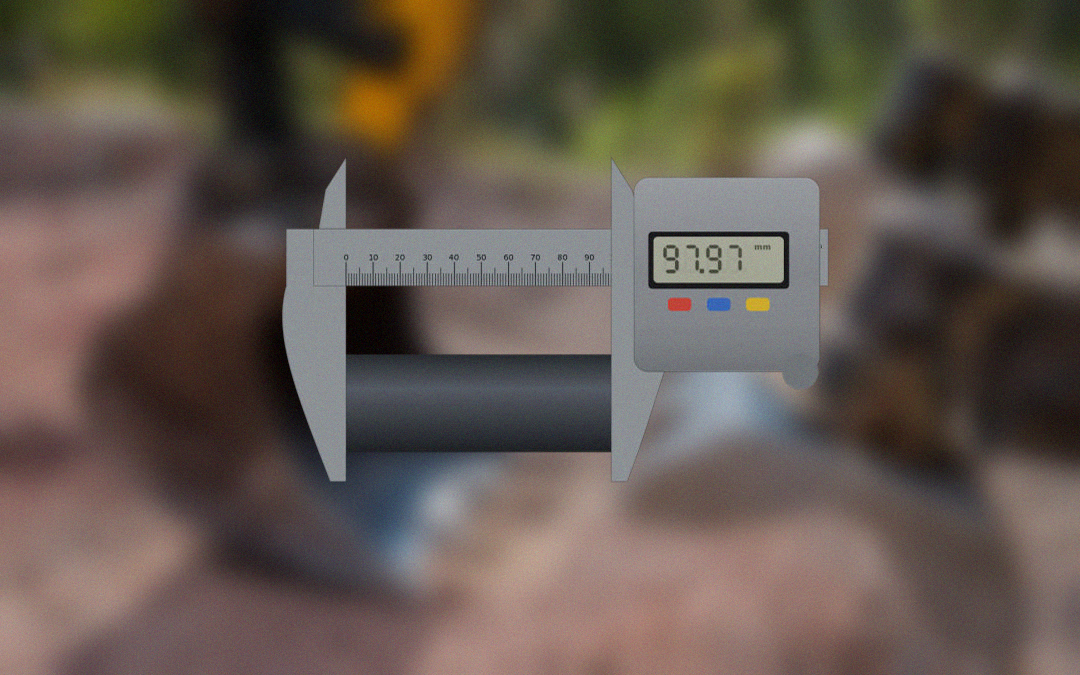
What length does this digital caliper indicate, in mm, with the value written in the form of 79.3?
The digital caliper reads 97.97
